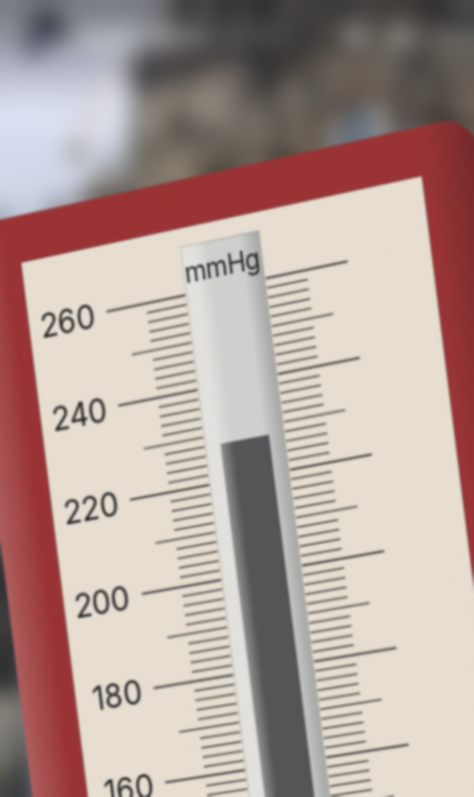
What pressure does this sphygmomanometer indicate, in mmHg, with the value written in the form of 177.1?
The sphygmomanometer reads 228
